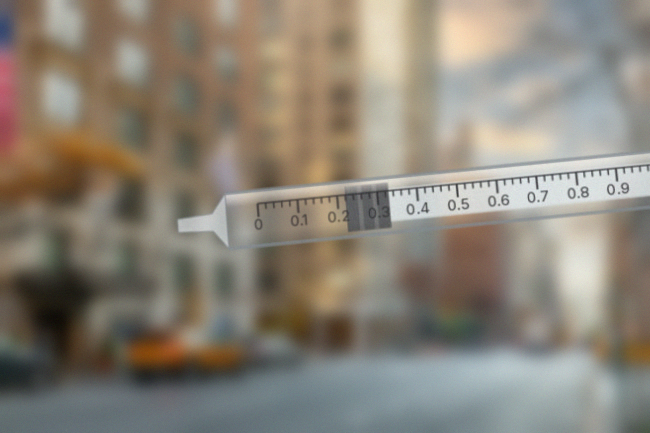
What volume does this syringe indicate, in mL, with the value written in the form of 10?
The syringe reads 0.22
